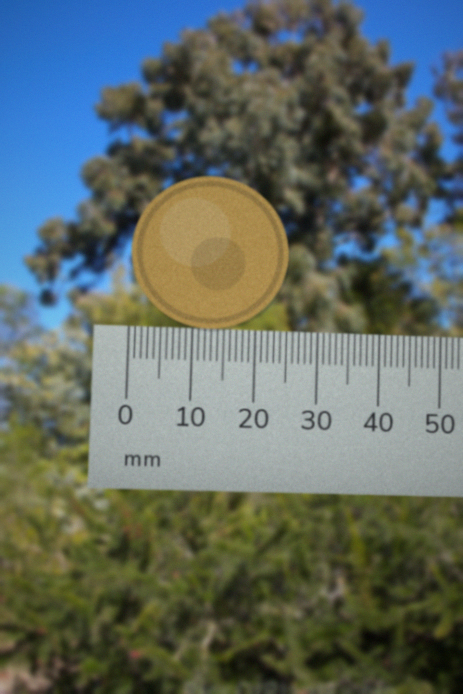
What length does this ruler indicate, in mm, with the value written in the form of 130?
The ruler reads 25
